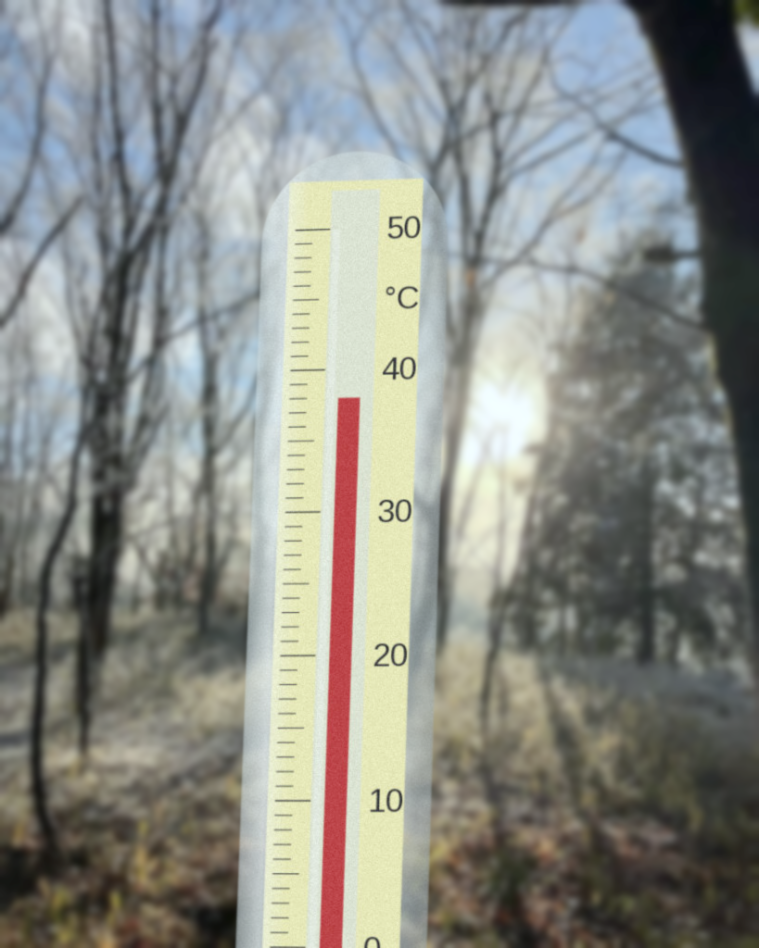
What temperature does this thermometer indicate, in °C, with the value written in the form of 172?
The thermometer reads 38
